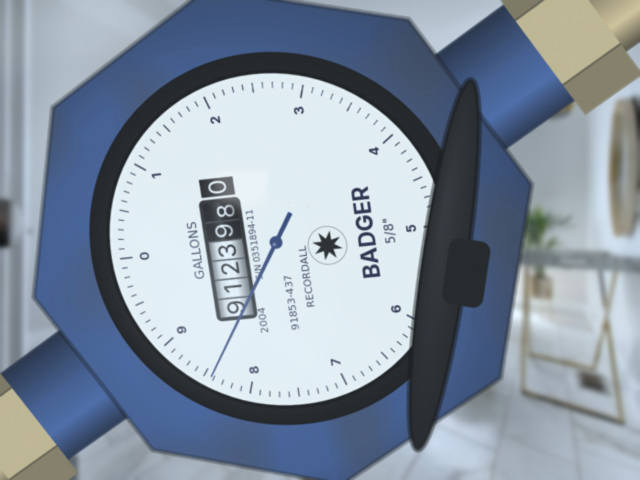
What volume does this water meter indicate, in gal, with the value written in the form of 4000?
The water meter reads 9123978.4
